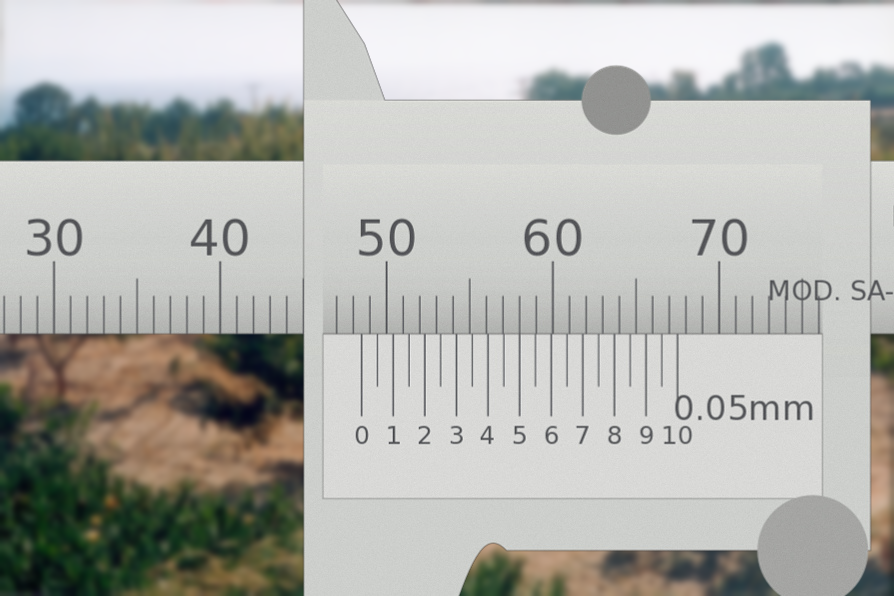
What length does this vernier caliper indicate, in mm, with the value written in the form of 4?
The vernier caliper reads 48.5
